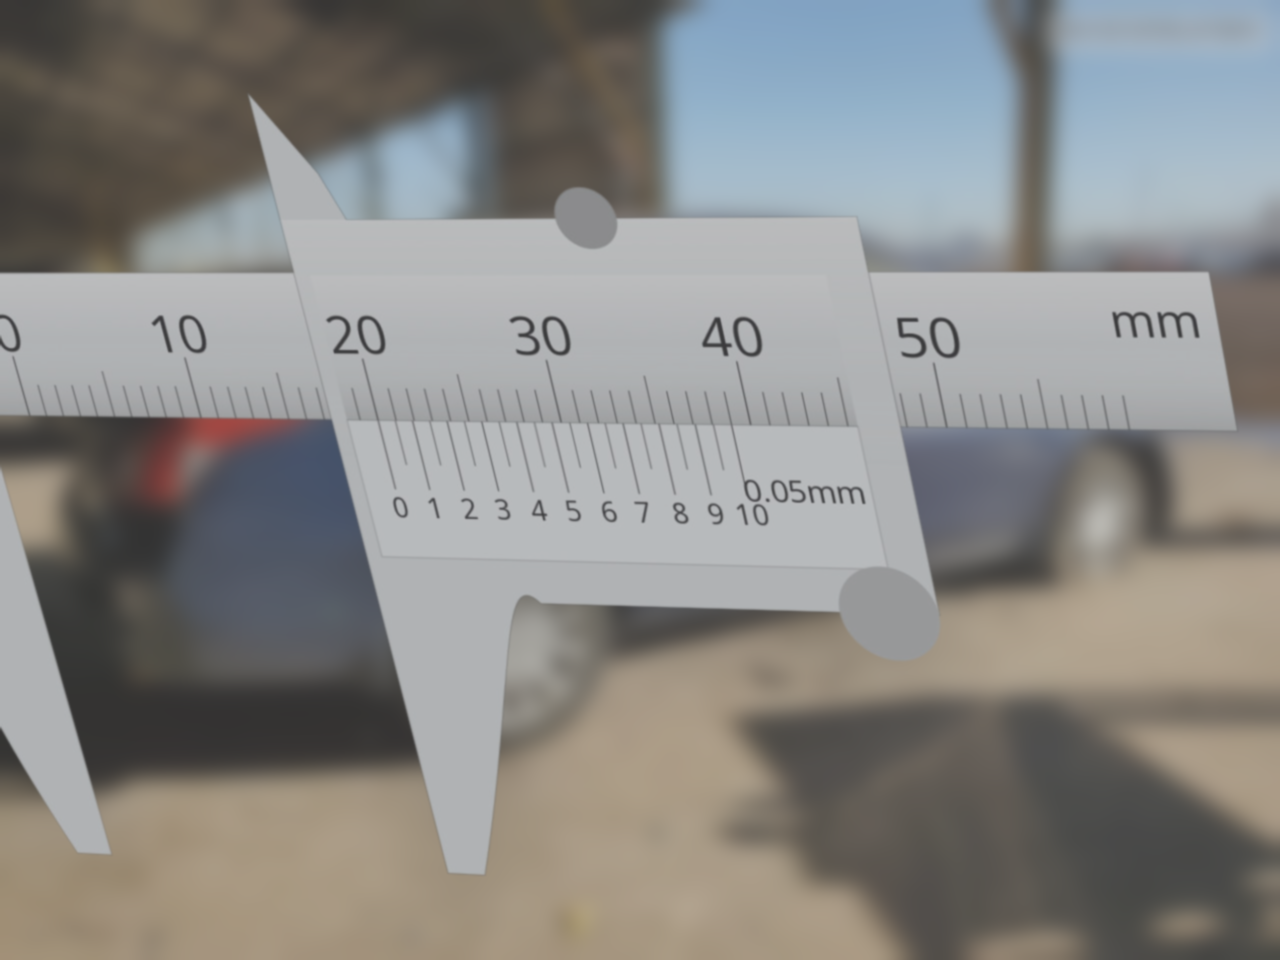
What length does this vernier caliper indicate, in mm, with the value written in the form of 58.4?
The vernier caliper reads 20.0
